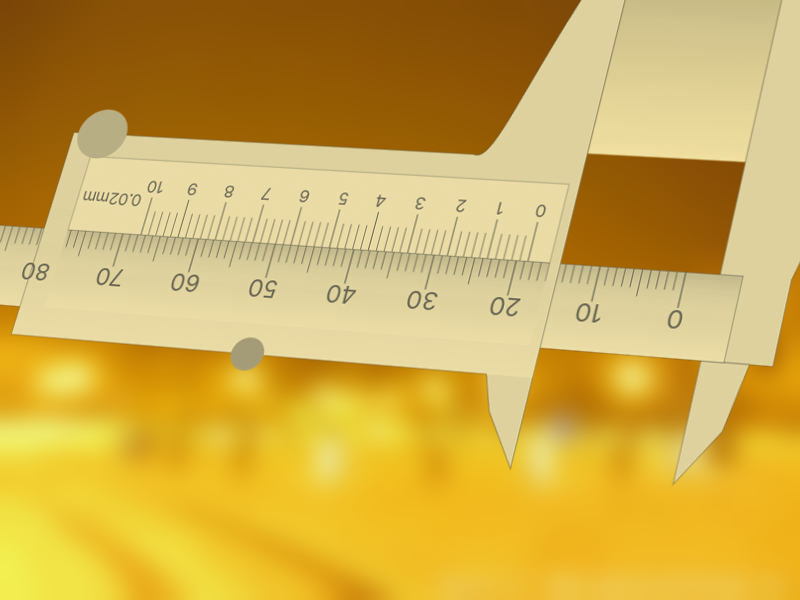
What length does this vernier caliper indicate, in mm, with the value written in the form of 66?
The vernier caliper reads 18.6
